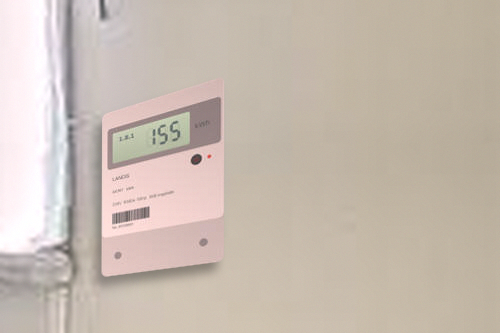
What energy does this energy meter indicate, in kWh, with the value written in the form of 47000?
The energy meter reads 155
